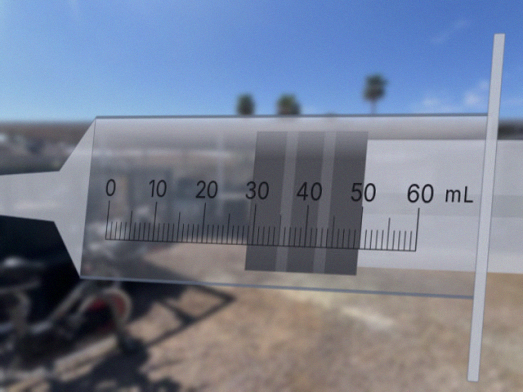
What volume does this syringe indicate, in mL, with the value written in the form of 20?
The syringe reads 29
